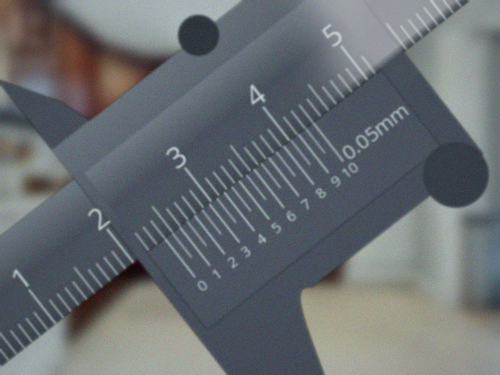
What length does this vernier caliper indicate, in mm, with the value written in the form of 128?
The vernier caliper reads 24.0
